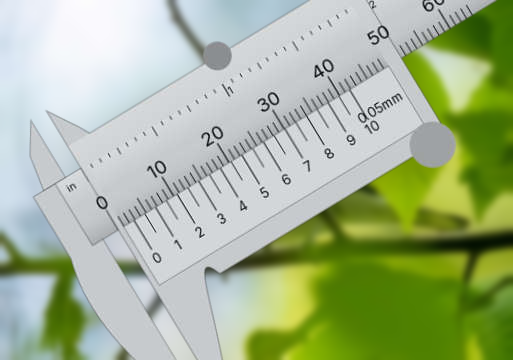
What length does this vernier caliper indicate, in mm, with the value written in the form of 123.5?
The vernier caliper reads 2.8
